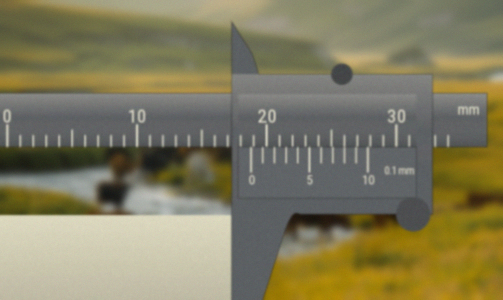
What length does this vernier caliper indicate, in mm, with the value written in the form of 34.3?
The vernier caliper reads 18.8
